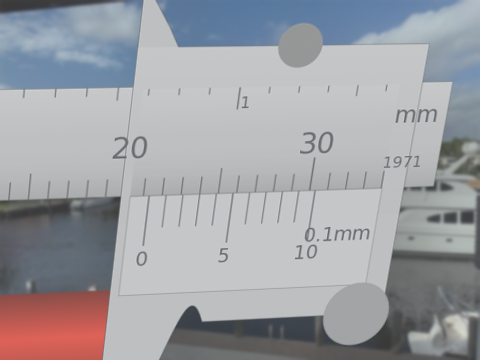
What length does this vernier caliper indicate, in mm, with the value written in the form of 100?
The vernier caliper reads 21.3
